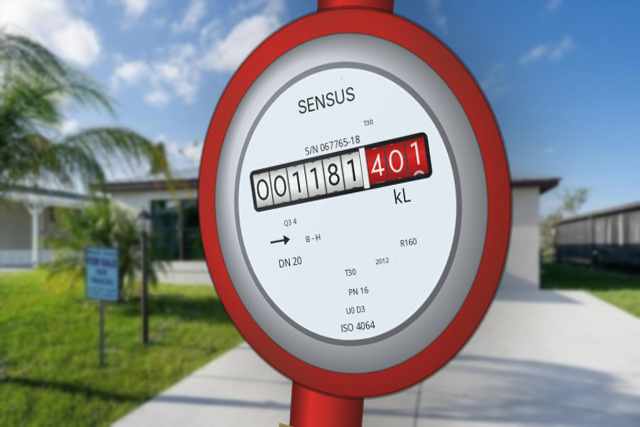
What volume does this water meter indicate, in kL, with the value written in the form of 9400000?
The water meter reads 1181.401
